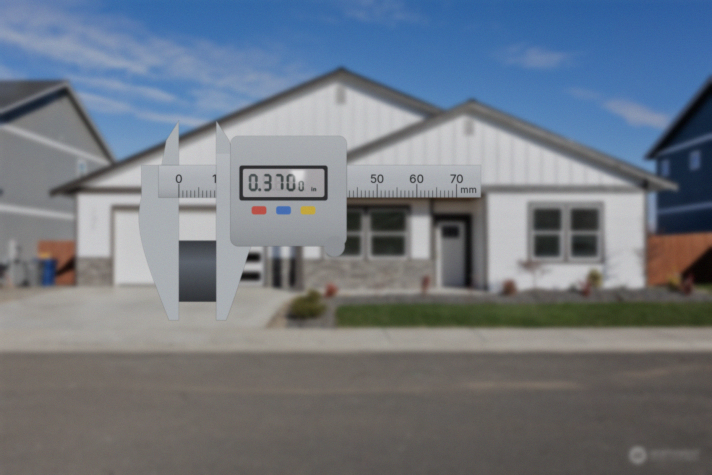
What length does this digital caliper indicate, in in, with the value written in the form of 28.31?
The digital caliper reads 0.3700
